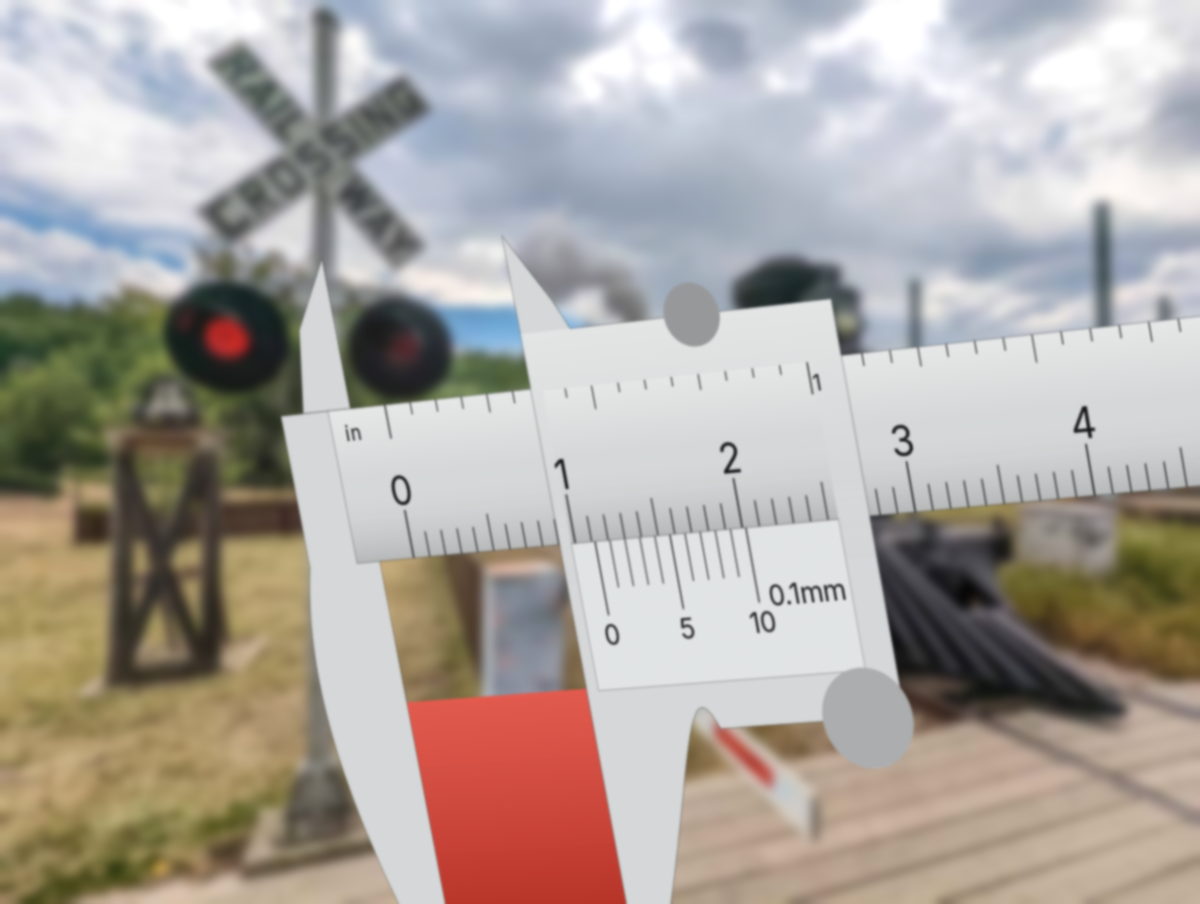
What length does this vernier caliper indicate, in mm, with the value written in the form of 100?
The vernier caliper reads 11.2
